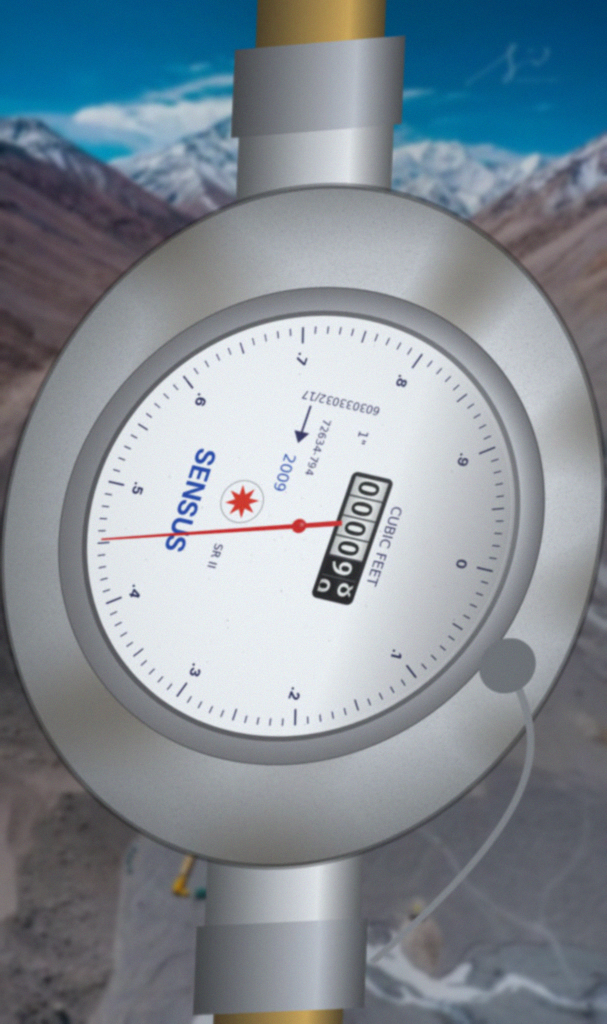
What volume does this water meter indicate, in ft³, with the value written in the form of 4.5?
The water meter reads 98.45
